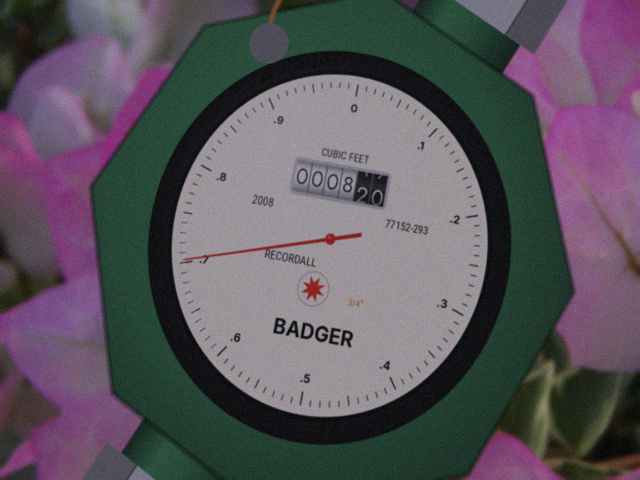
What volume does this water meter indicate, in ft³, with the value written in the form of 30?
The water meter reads 819.70
